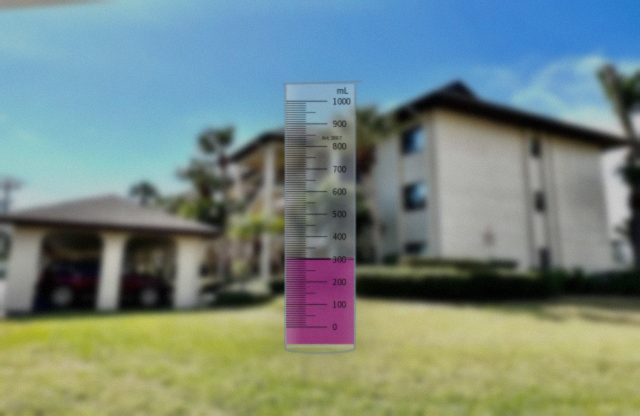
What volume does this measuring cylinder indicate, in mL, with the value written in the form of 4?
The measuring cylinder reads 300
